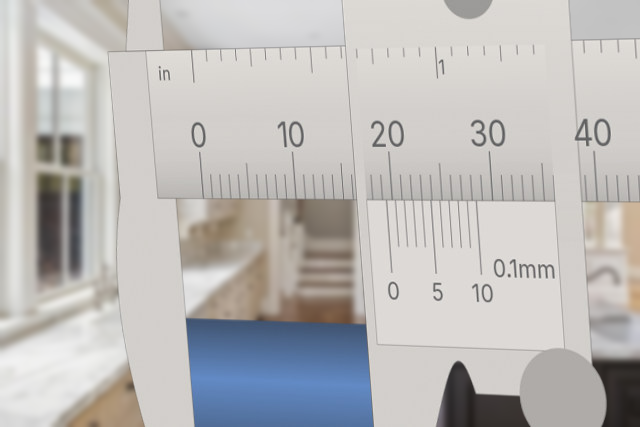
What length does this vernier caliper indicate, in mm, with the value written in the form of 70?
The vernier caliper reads 19.4
